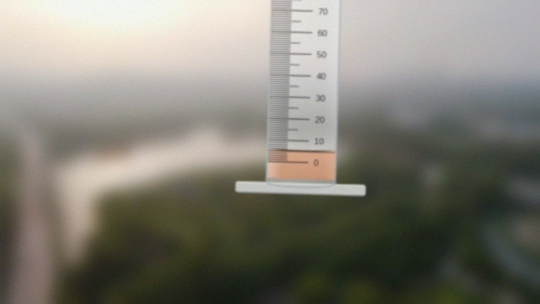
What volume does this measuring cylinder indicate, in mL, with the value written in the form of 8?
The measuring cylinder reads 5
